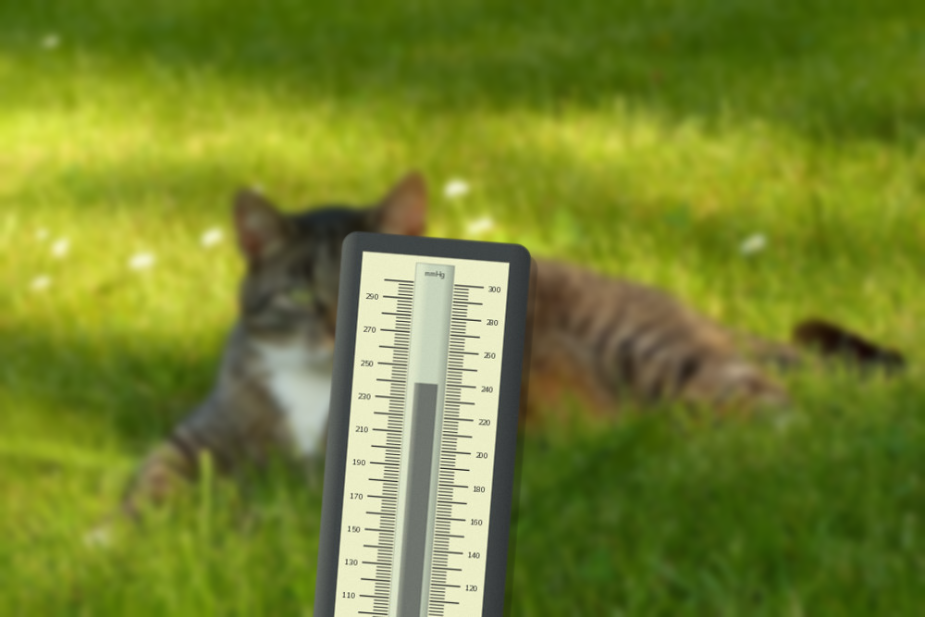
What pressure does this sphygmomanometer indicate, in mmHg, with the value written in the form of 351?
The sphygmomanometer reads 240
